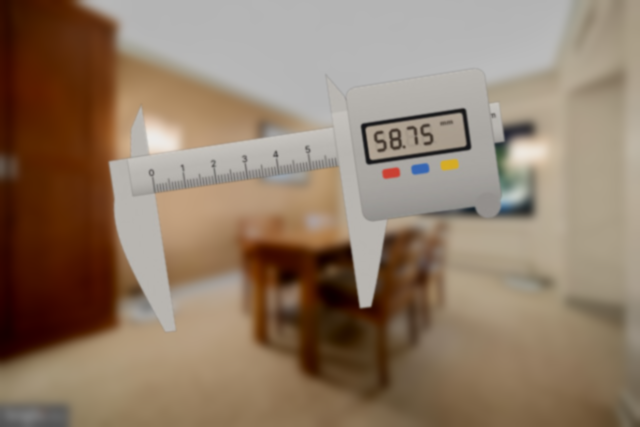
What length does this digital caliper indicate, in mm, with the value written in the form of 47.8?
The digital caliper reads 58.75
